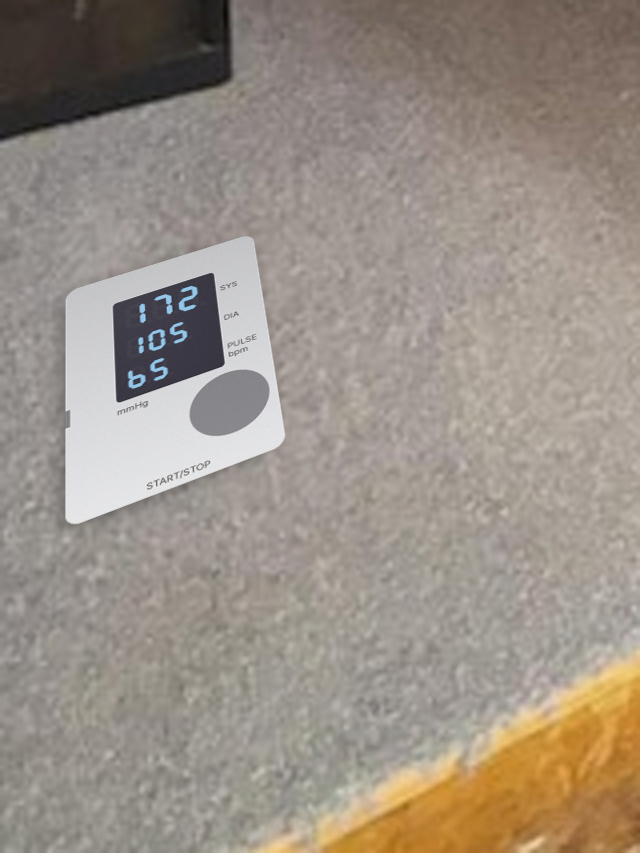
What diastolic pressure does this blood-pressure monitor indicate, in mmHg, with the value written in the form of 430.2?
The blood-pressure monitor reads 105
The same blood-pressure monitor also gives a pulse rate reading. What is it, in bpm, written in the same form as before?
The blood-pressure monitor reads 65
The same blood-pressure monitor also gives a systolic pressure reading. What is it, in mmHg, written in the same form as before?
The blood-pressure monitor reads 172
